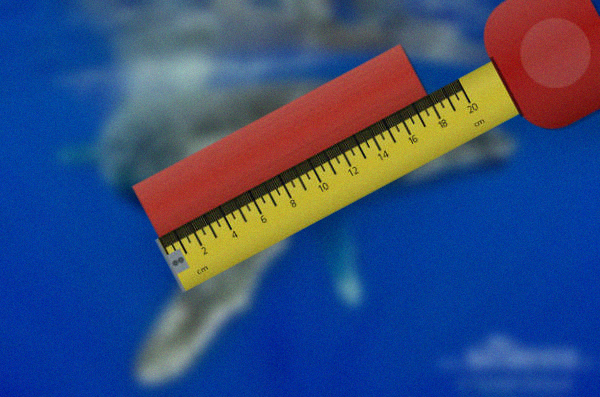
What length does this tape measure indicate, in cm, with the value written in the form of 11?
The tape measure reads 18
